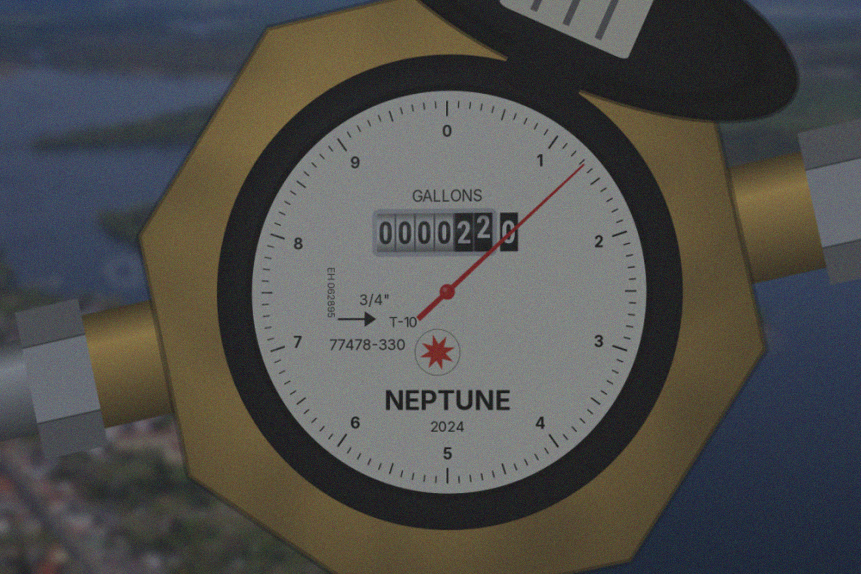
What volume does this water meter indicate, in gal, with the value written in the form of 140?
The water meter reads 221.3
